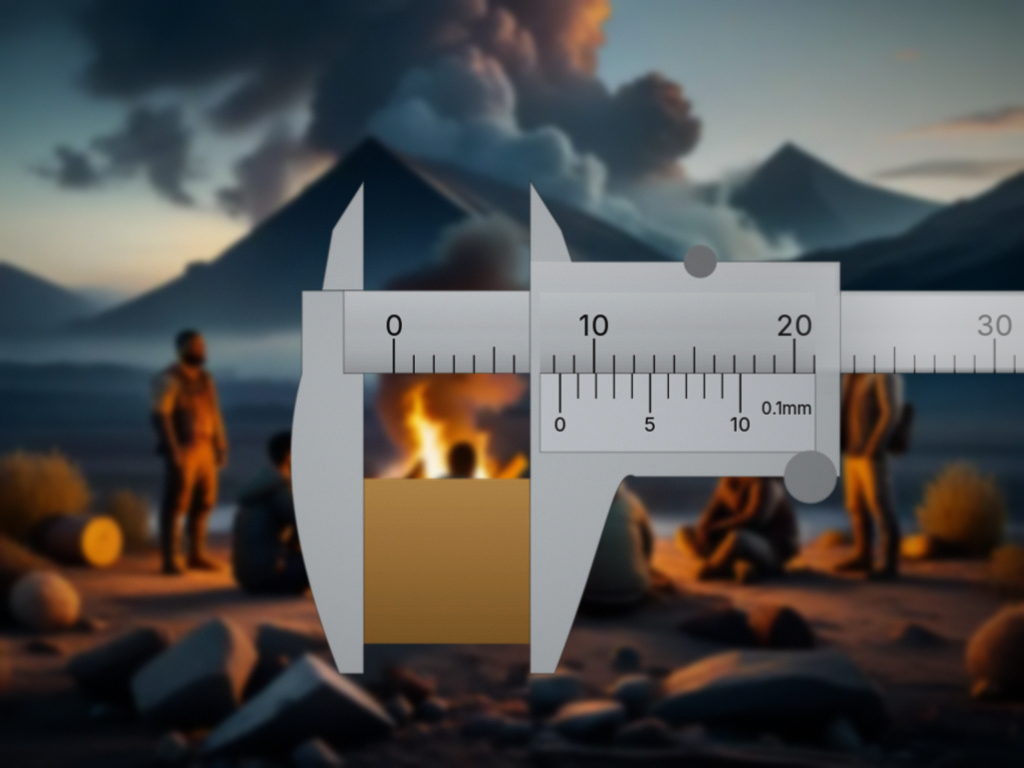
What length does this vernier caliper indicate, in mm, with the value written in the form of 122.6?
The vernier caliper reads 8.3
